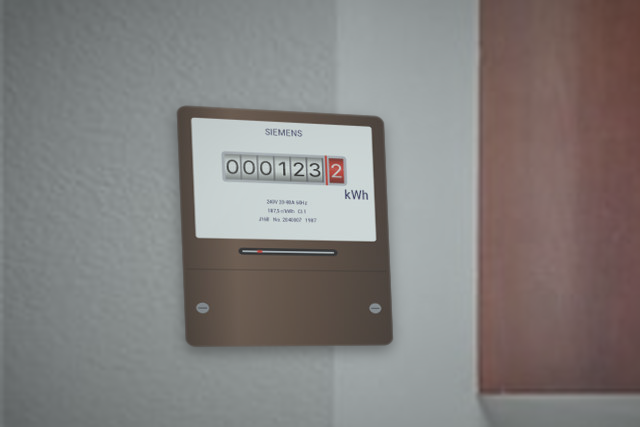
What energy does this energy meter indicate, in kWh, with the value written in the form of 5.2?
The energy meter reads 123.2
